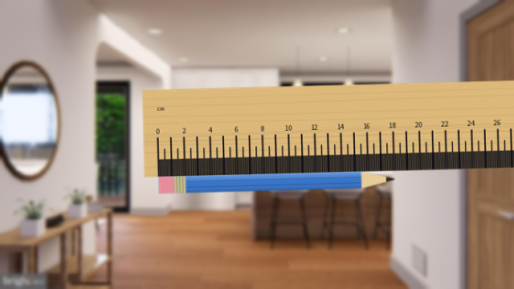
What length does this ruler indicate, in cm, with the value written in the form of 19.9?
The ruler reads 18
